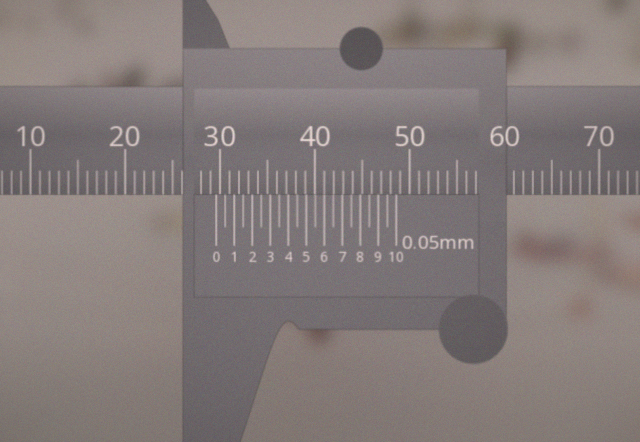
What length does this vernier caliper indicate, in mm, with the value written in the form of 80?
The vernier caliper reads 29.6
